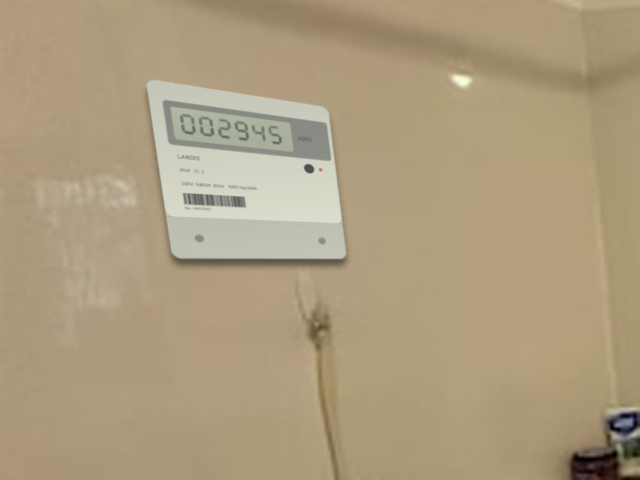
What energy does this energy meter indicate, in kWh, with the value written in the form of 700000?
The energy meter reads 2945
